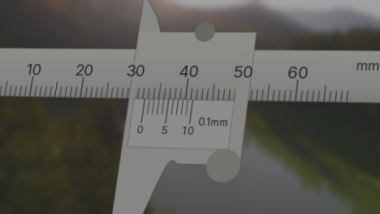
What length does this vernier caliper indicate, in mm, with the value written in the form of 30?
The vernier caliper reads 32.4
